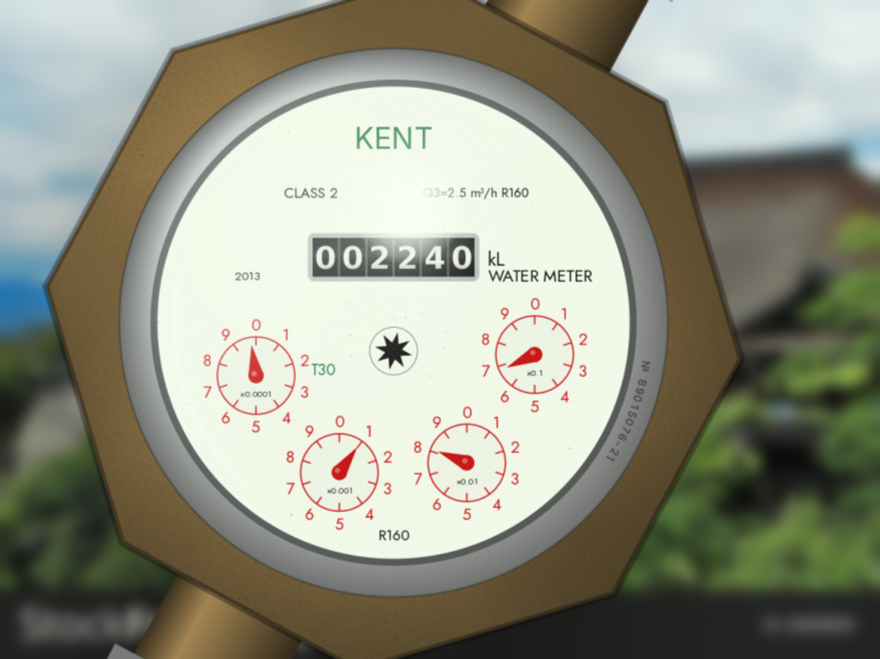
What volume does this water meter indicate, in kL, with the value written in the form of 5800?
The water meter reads 2240.6809
